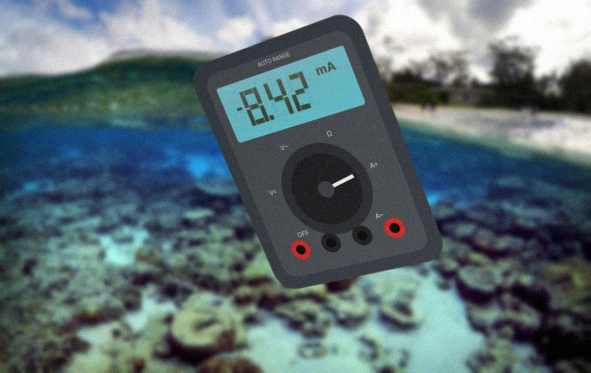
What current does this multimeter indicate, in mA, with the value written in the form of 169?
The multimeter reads -8.42
